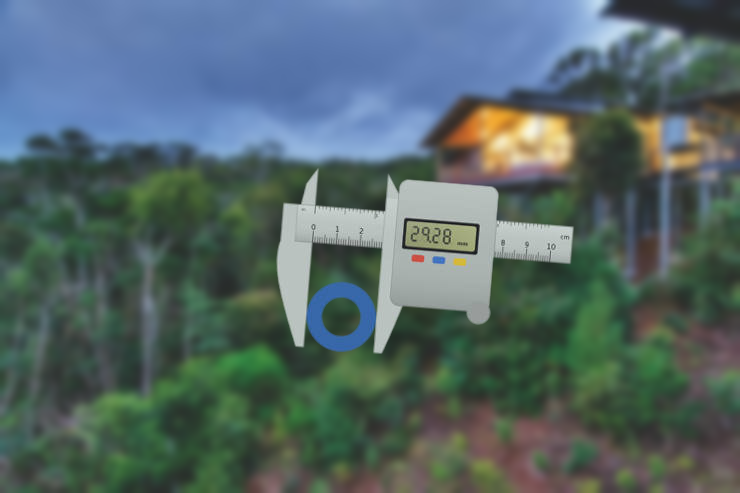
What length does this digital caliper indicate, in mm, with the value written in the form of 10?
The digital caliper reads 29.28
